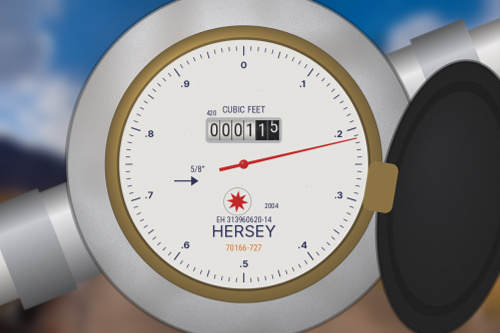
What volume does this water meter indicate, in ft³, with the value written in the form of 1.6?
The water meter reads 115.21
